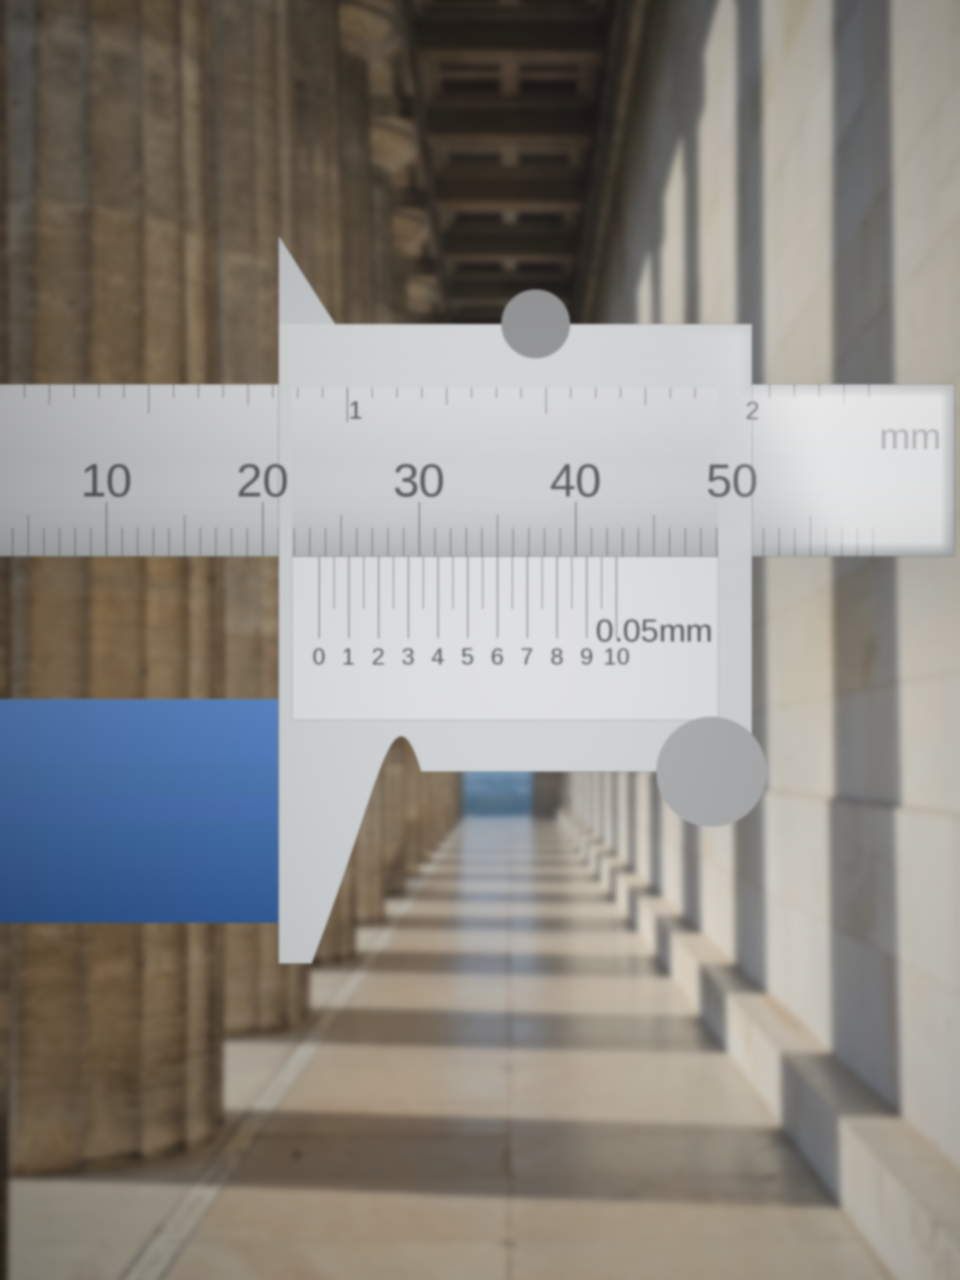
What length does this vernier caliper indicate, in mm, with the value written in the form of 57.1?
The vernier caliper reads 23.6
